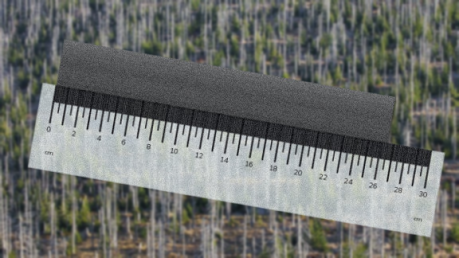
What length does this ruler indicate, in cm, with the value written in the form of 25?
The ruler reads 26.5
